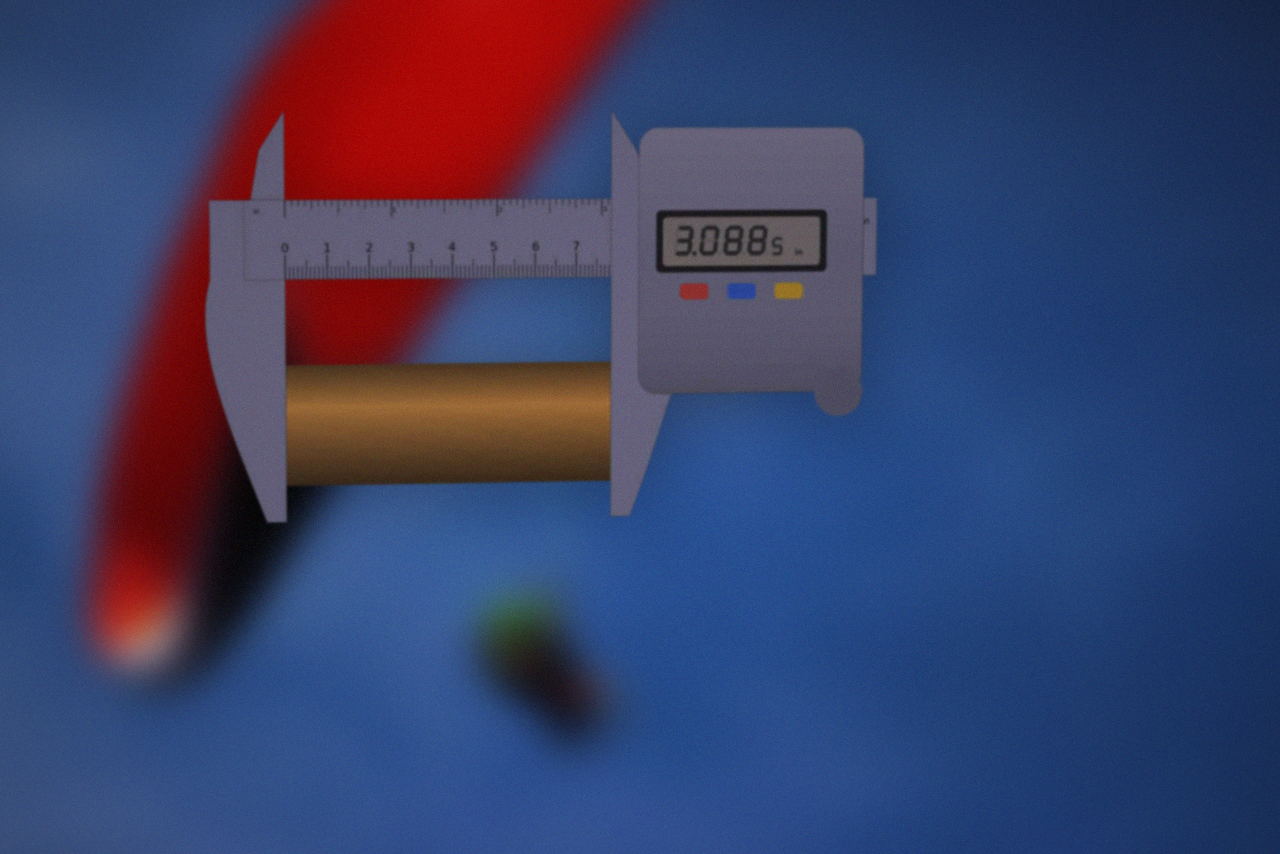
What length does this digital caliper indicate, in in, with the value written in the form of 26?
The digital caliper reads 3.0885
